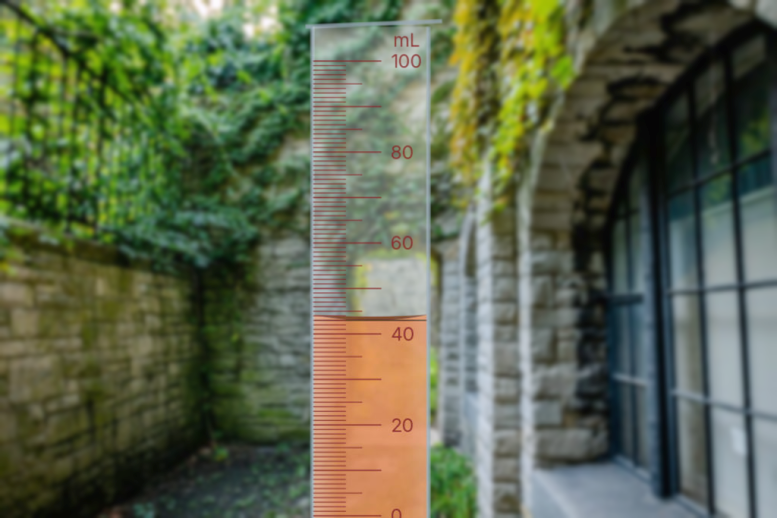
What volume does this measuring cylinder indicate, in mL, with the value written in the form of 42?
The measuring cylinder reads 43
